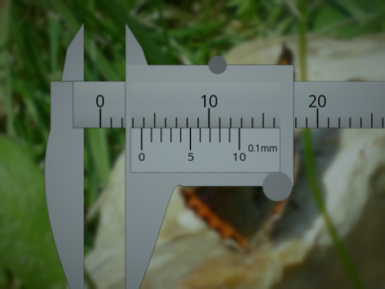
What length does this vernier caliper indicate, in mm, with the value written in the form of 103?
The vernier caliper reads 3.8
